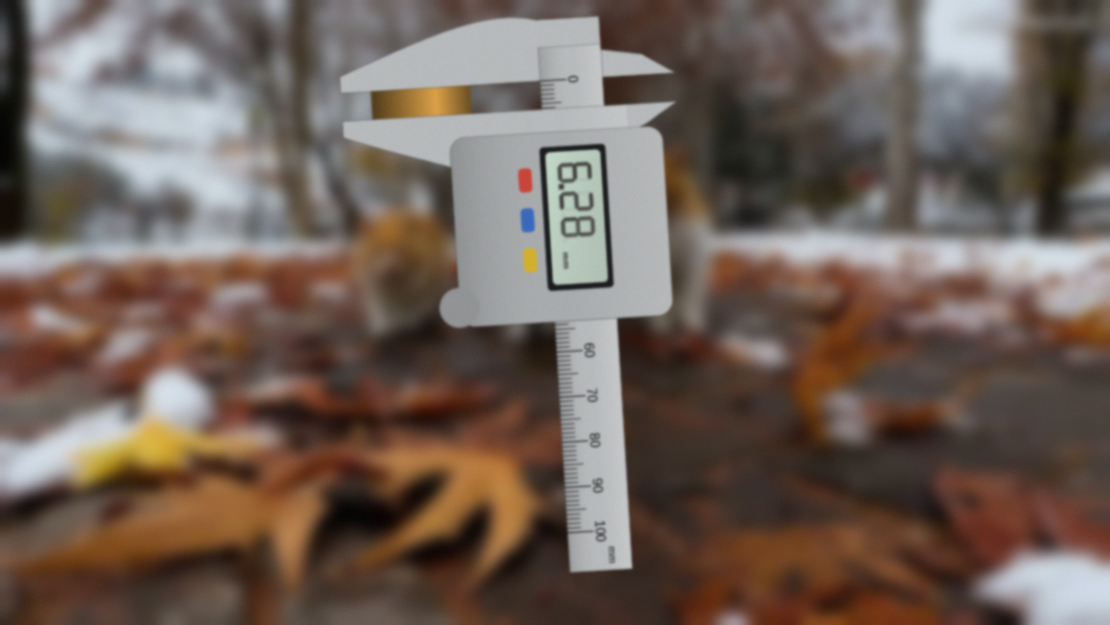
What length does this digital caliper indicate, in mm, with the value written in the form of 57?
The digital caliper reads 6.28
